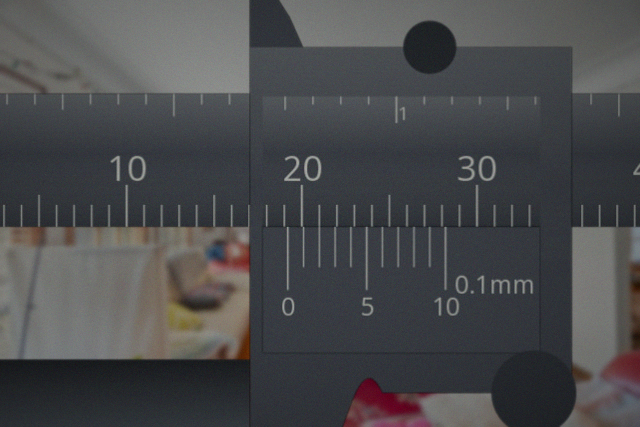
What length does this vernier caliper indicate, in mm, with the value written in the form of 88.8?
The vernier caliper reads 19.2
